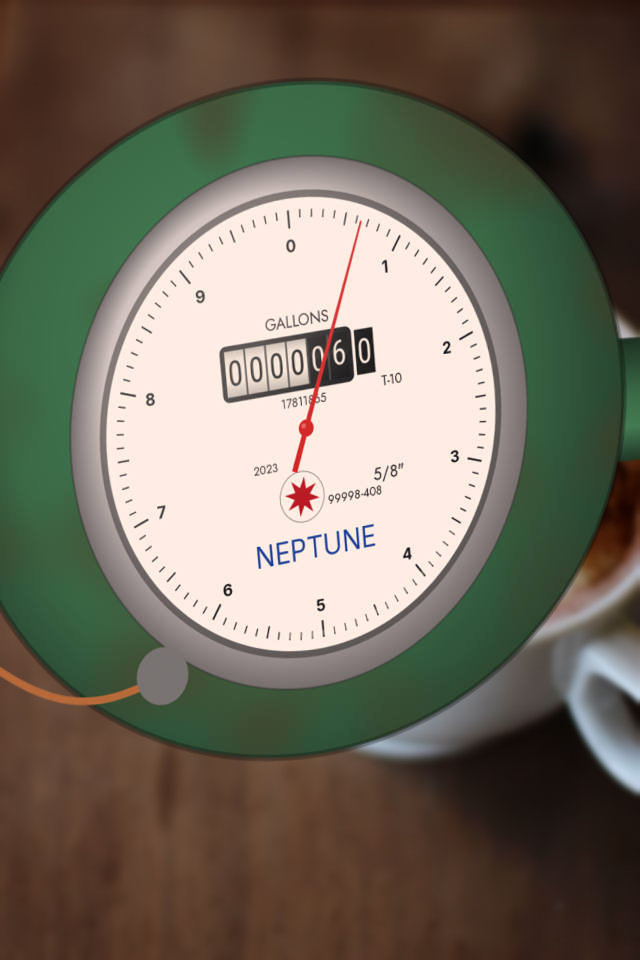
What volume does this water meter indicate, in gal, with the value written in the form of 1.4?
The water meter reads 60.6
